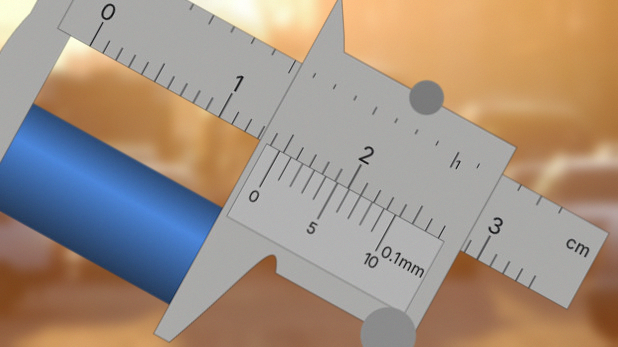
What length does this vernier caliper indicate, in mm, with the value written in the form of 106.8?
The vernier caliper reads 14.7
